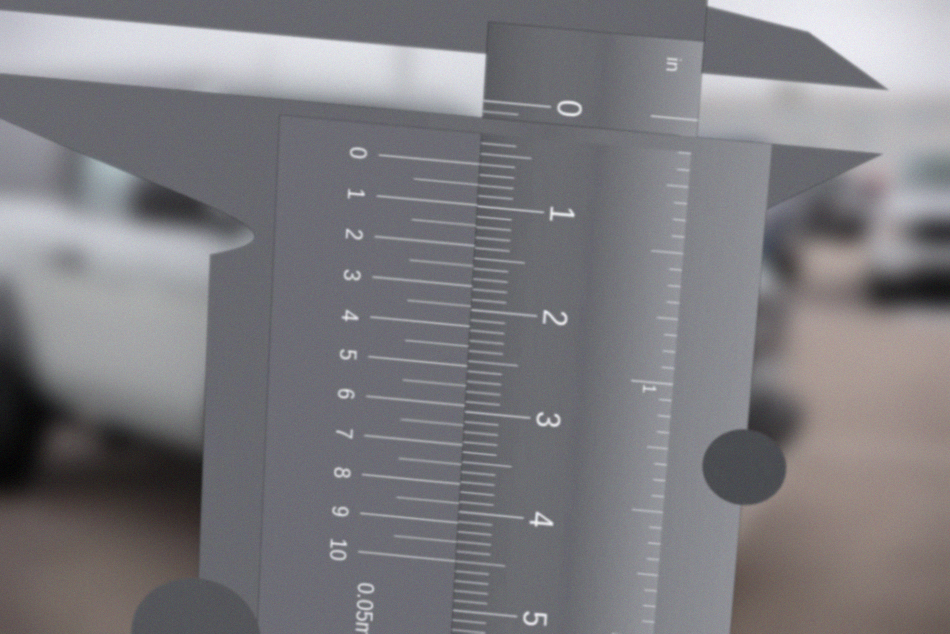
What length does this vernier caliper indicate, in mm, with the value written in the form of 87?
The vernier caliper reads 6.0
